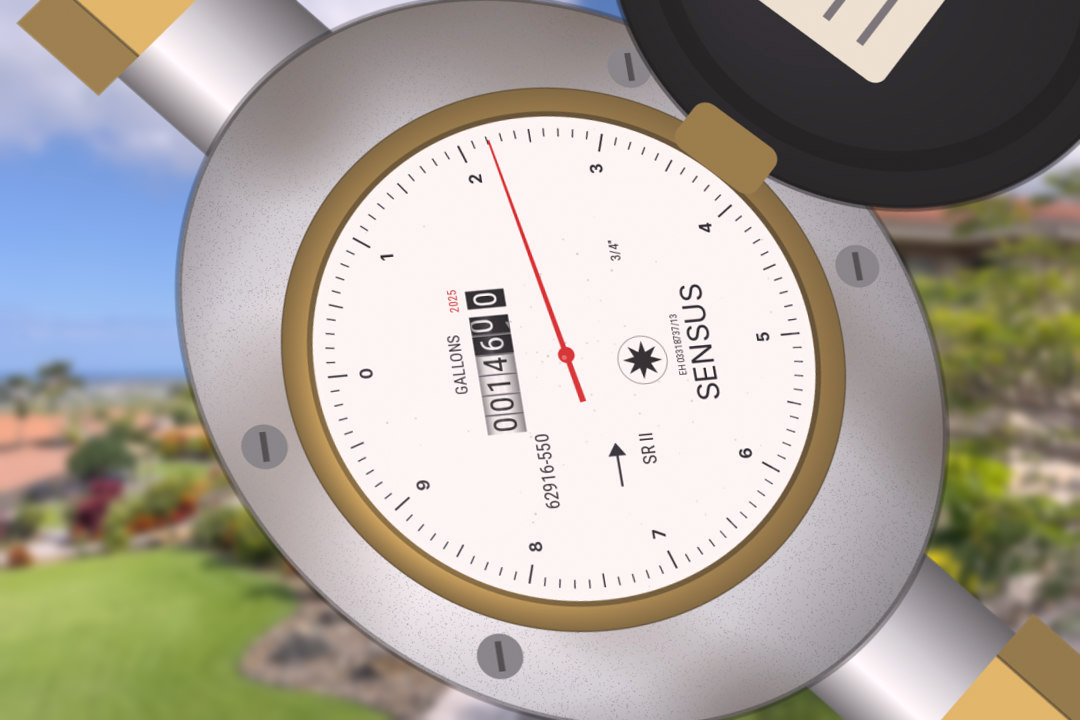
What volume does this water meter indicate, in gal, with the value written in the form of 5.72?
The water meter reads 14602.2
